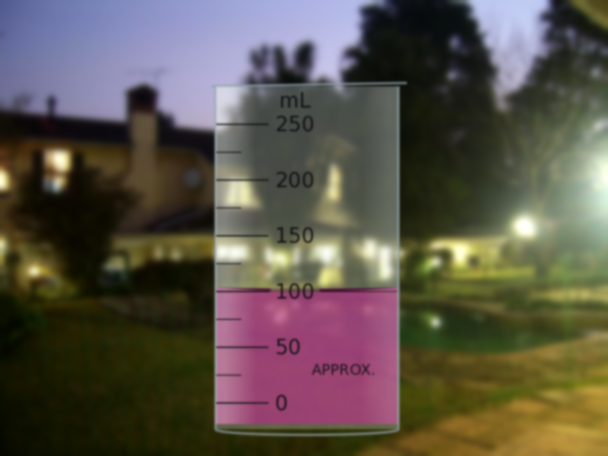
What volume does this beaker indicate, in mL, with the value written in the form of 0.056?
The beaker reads 100
